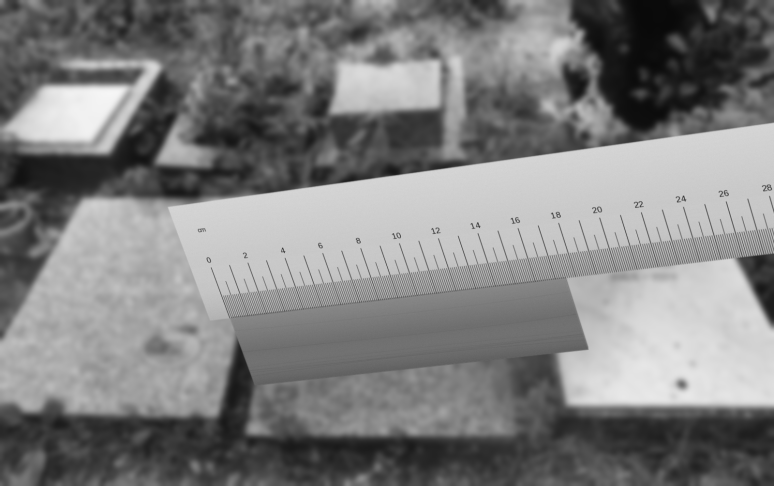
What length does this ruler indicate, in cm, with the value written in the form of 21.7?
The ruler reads 17.5
